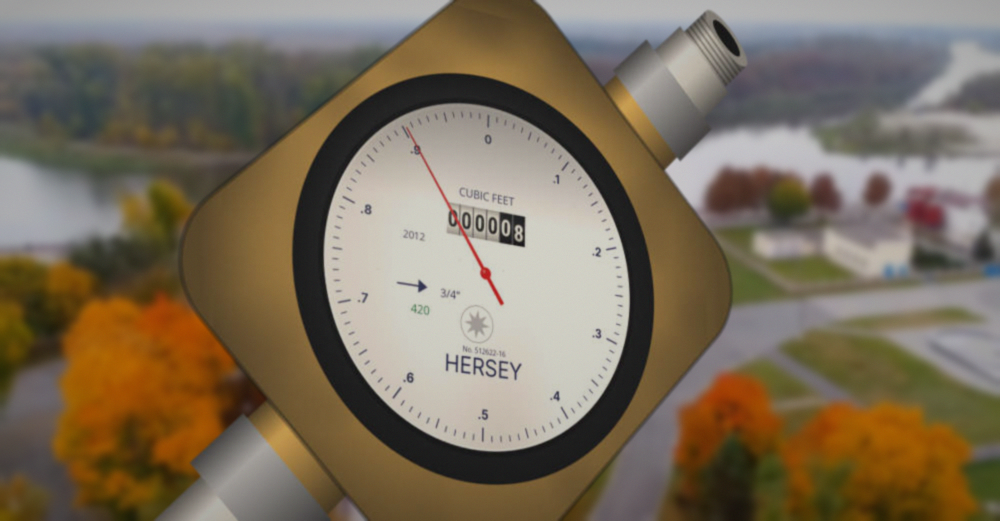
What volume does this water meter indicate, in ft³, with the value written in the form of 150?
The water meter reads 7.90
